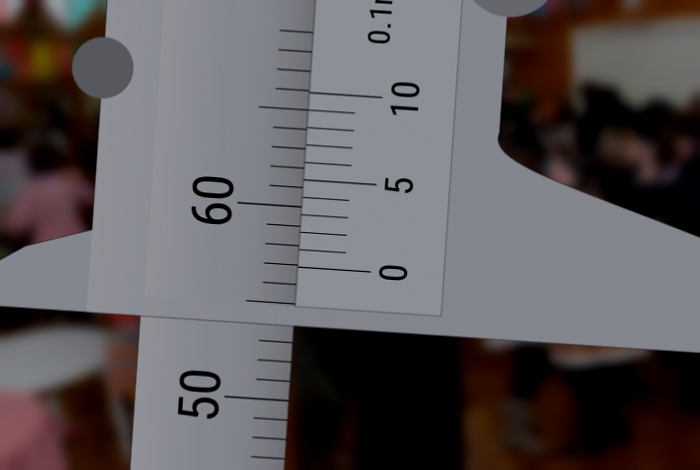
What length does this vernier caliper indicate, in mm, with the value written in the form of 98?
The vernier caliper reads 56.9
